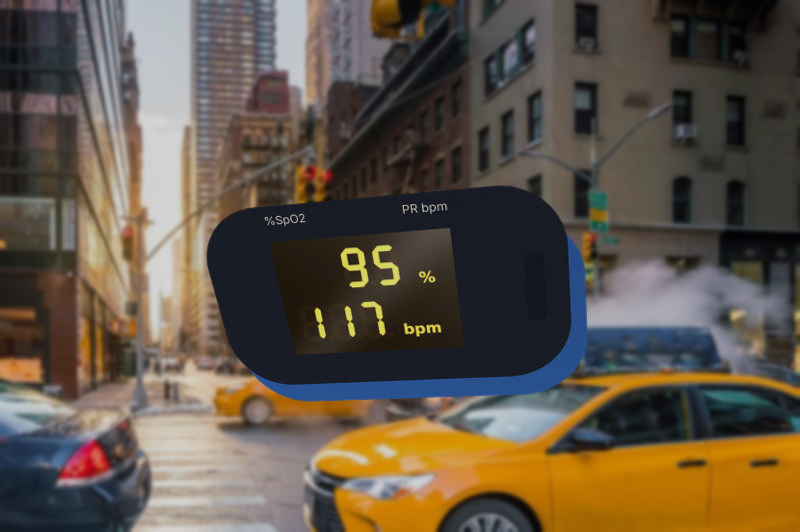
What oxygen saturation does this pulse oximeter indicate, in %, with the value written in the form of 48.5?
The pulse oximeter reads 95
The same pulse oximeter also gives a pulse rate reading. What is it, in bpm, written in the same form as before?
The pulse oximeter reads 117
